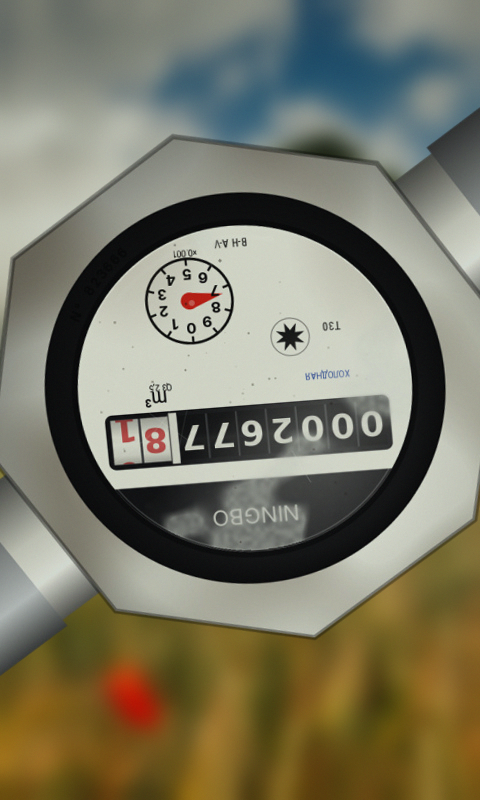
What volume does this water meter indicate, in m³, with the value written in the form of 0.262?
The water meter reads 2677.807
